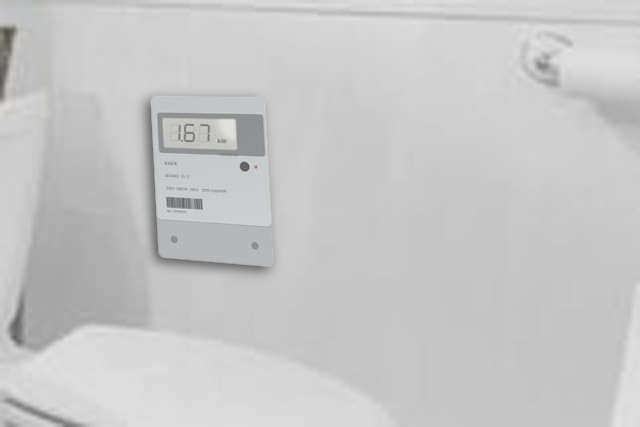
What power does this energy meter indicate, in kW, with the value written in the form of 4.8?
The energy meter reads 1.67
